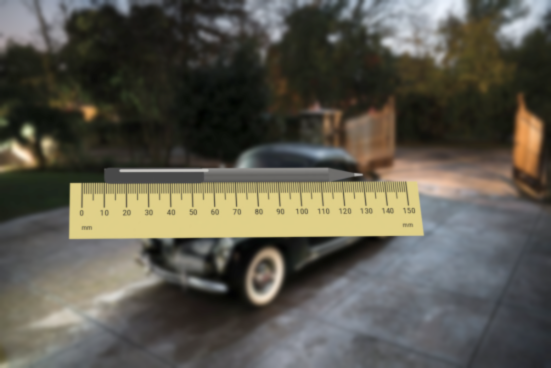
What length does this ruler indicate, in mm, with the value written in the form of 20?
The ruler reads 120
